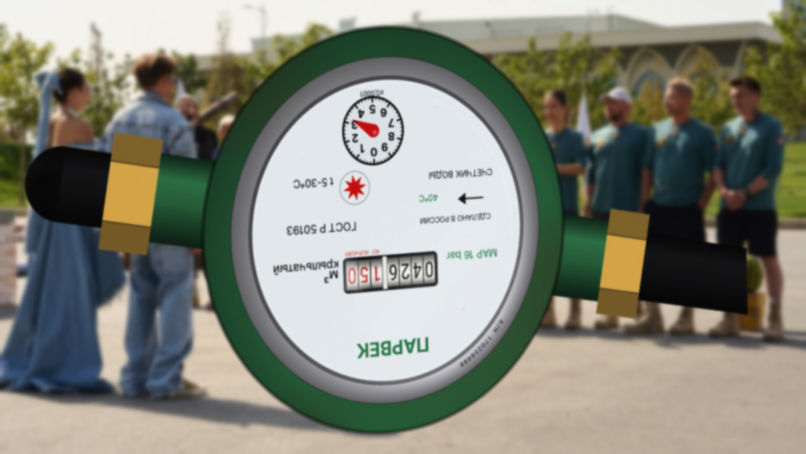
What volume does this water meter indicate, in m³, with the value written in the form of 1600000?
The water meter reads 426.1503
